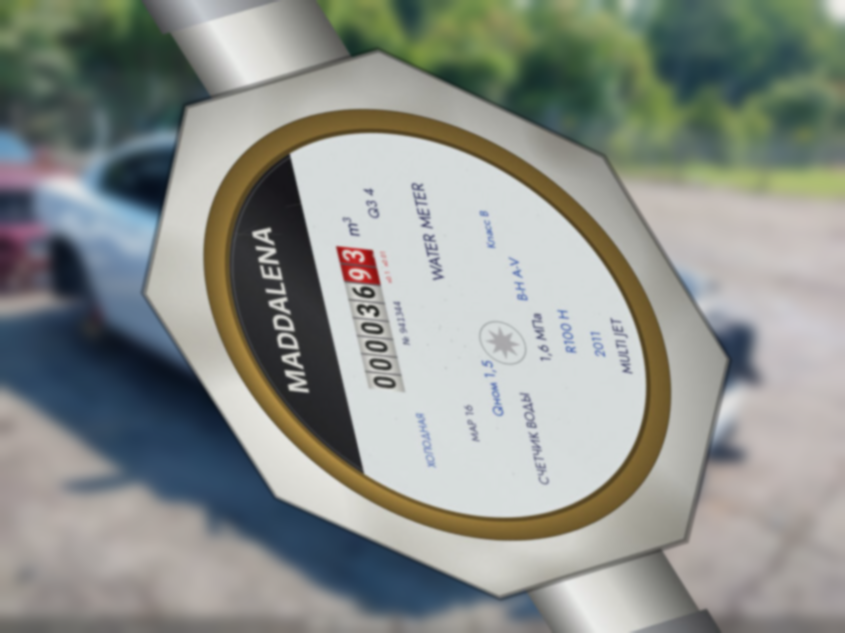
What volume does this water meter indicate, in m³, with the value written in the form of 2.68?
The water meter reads 36.93
